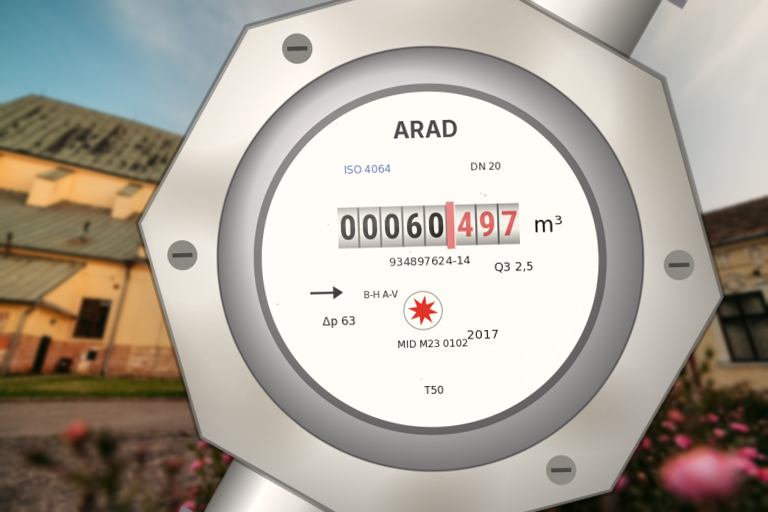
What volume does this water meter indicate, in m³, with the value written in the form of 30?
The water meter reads 60.497
